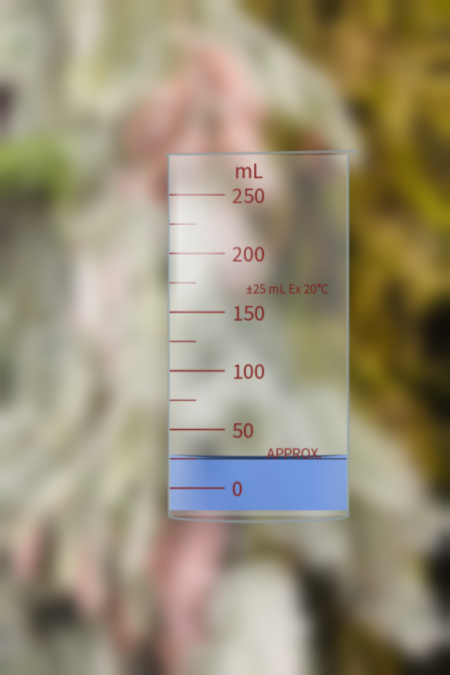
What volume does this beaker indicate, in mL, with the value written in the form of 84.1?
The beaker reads 25
